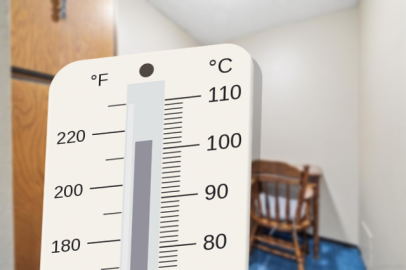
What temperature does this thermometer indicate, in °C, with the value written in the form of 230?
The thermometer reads 102
